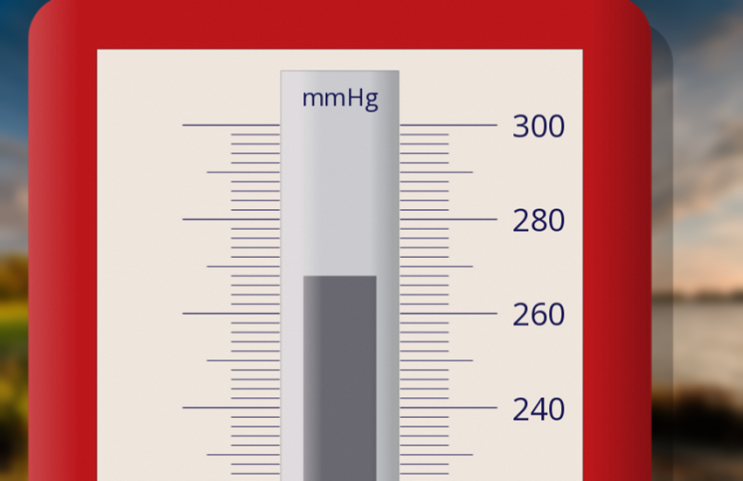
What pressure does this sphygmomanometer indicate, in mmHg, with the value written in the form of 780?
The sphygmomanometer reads 268
